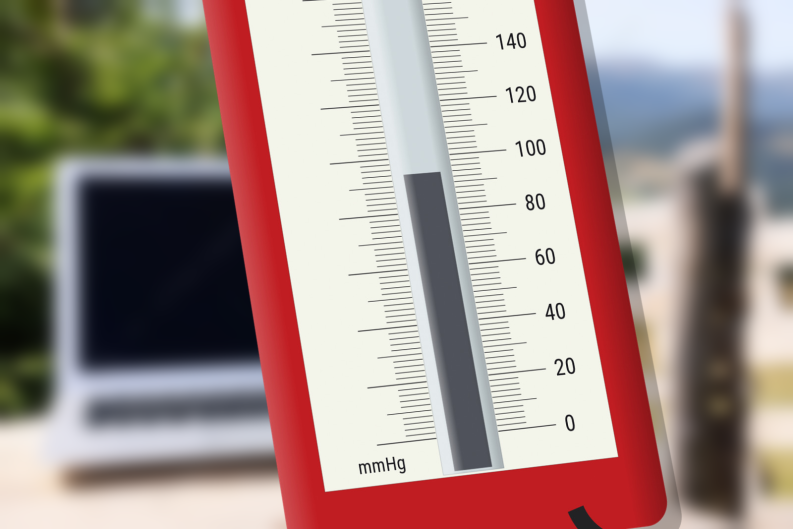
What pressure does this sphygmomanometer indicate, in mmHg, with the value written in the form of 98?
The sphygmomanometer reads 94
